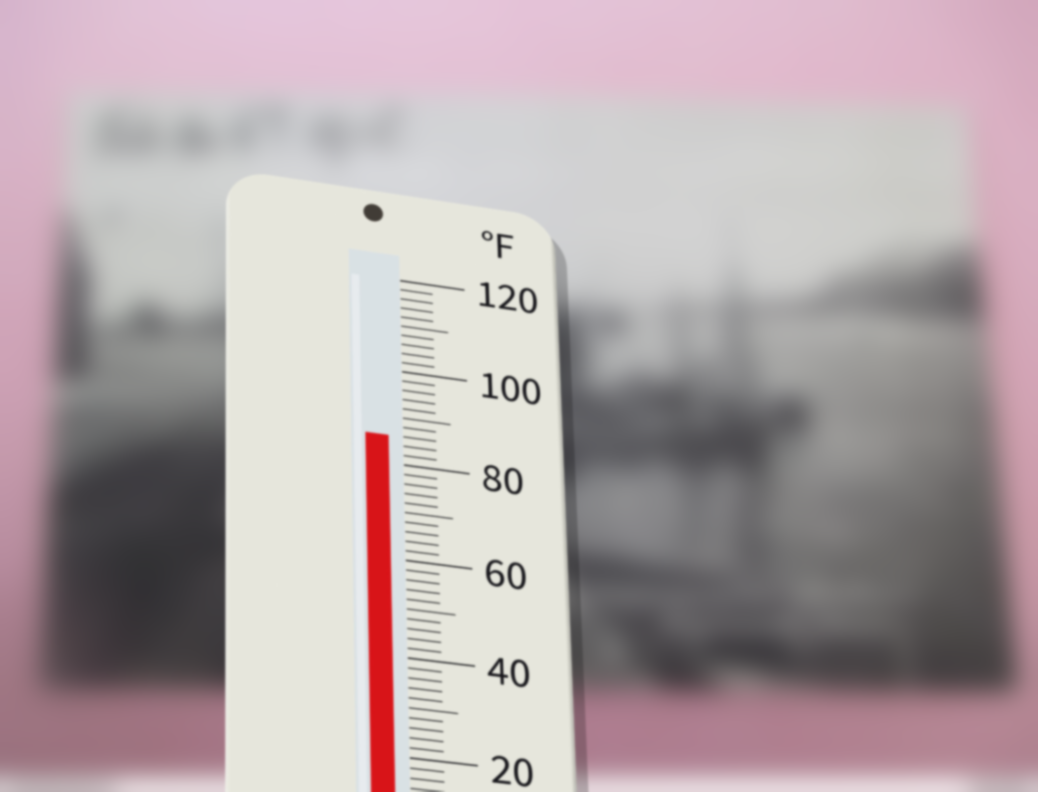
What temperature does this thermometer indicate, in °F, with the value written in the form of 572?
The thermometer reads 86
